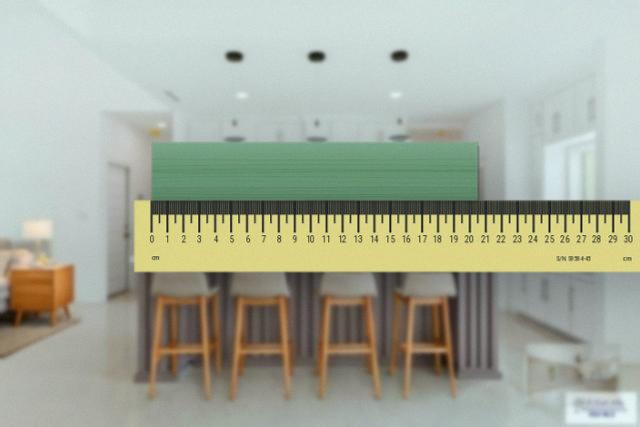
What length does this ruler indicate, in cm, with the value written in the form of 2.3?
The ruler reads 20.5
